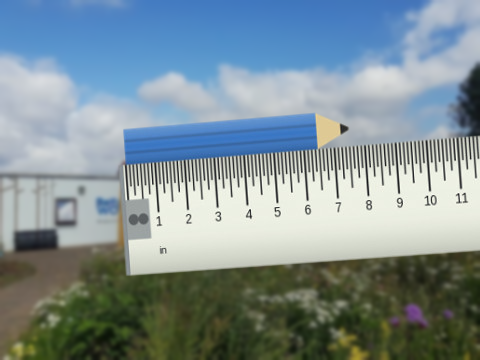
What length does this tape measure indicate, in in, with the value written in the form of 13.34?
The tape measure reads 7.5
